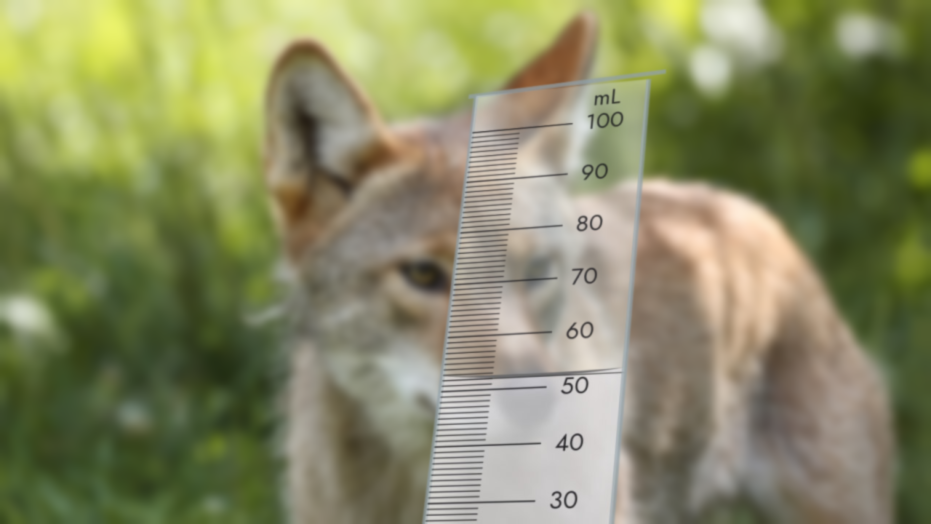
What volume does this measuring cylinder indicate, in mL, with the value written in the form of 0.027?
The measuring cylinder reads 52
